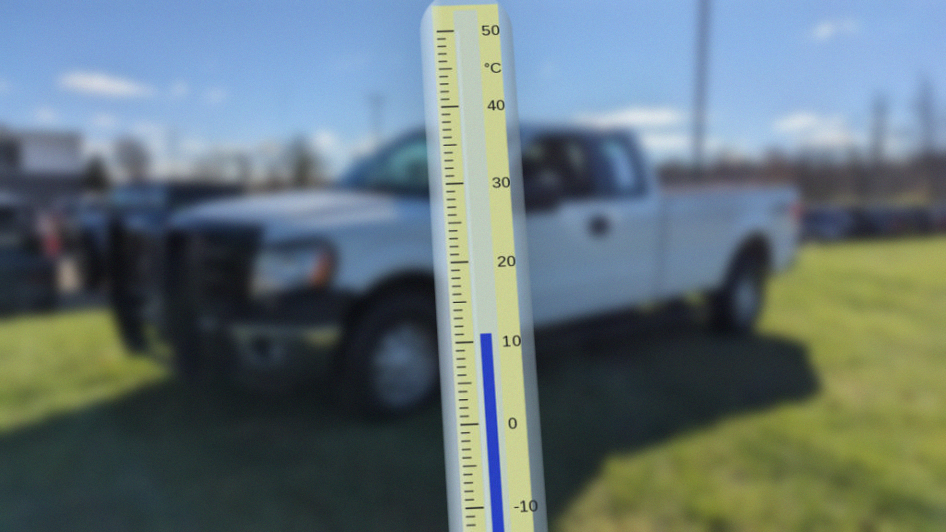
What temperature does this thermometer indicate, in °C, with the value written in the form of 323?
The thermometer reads 11
